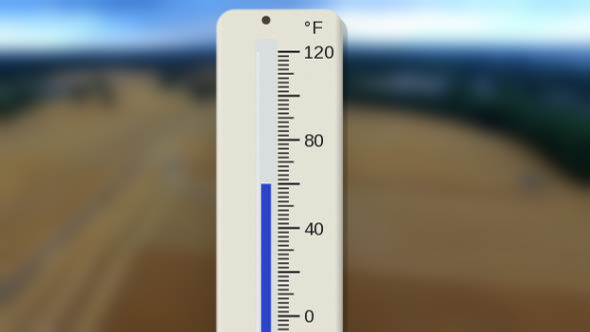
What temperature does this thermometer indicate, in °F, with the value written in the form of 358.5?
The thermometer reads 60
